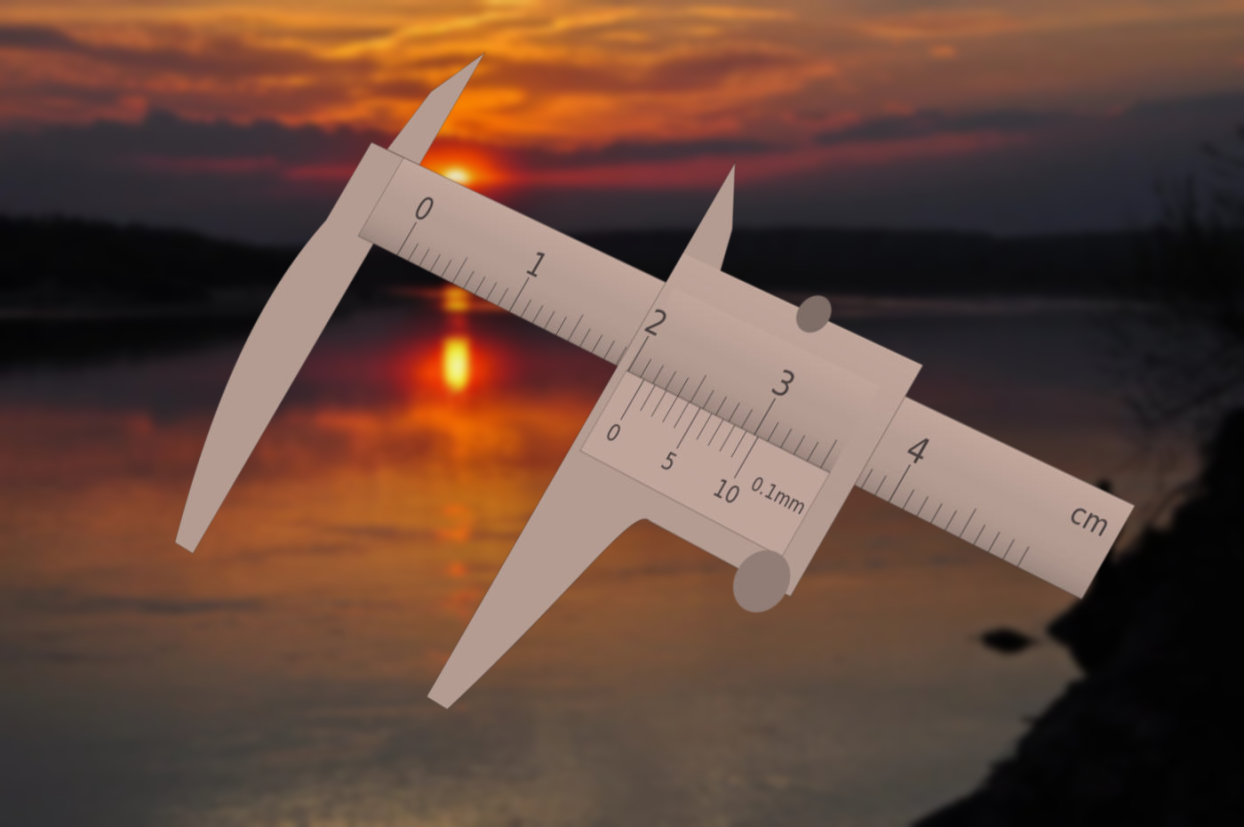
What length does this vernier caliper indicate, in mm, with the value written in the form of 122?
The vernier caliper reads 21.3
